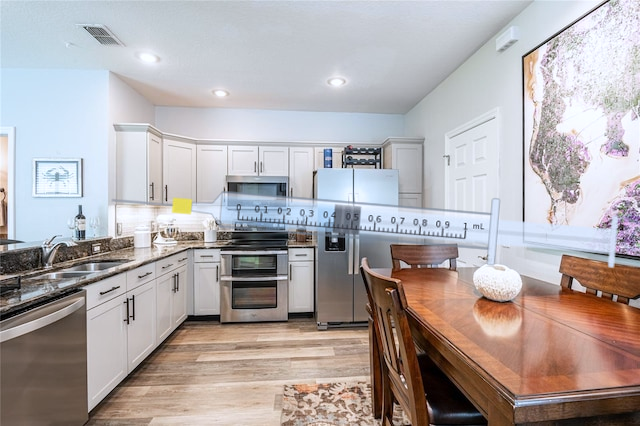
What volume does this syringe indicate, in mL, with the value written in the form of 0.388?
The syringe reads 0.42
